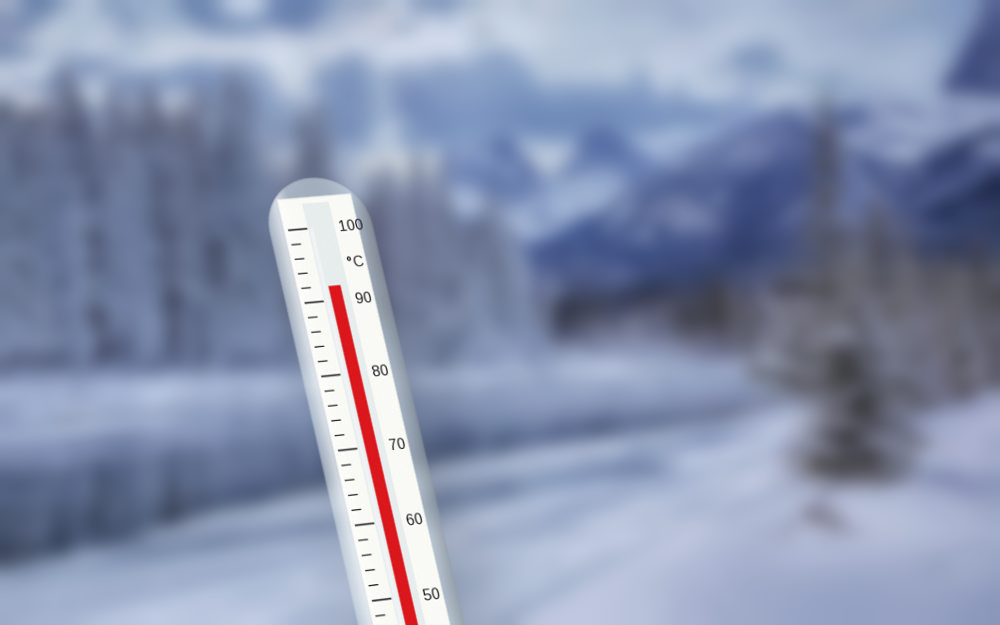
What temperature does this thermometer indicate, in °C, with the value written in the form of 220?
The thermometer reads 92
